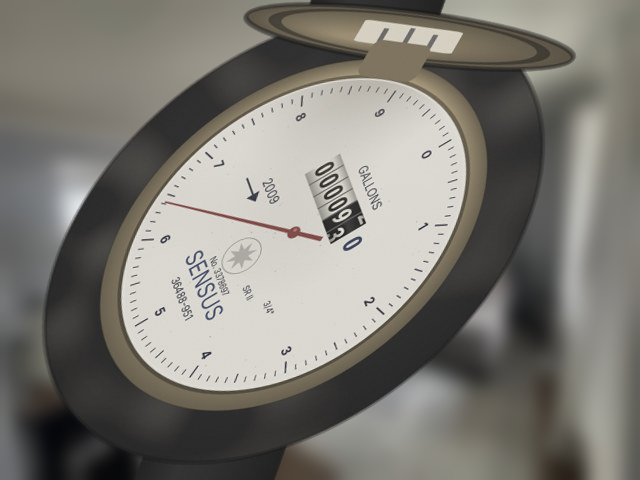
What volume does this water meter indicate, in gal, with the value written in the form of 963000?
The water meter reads 926.4
